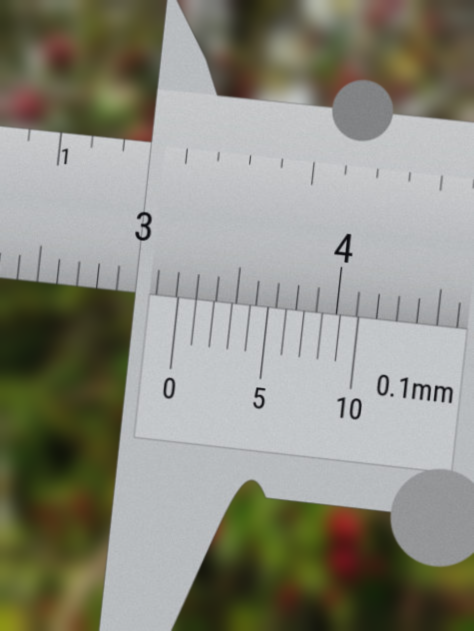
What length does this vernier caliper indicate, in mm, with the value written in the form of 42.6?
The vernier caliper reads 32.1
